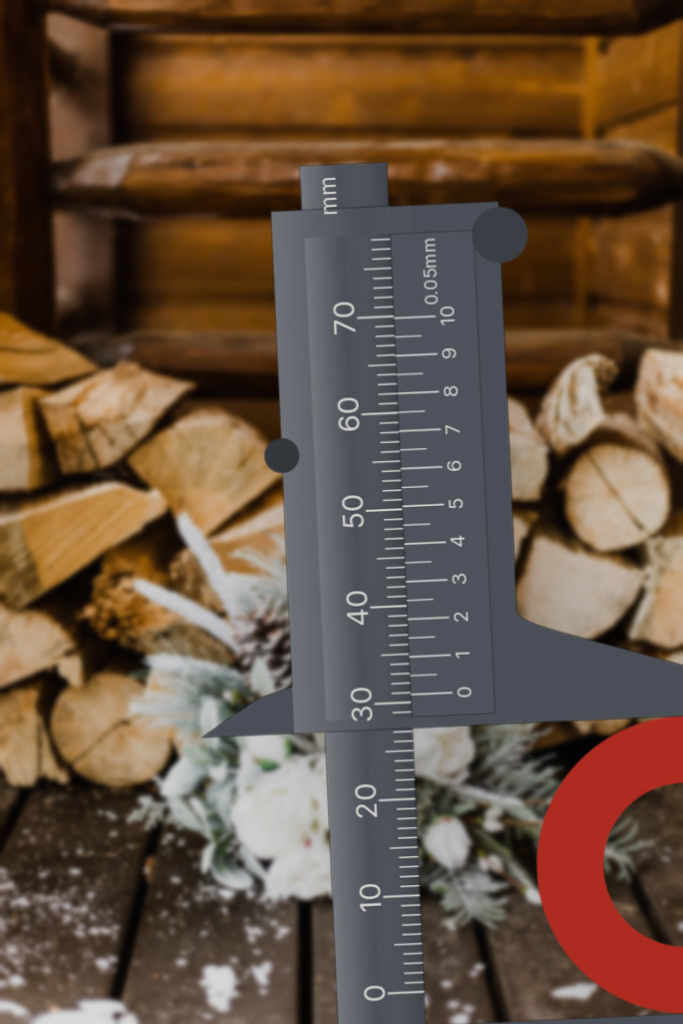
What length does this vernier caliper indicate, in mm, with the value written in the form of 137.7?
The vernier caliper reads 30.8
